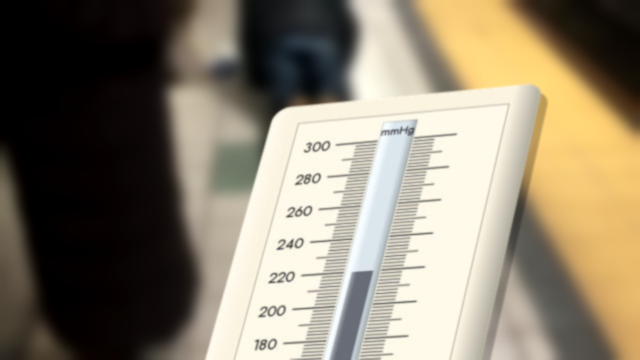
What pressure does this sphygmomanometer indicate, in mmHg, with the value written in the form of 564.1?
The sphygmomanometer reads 220
